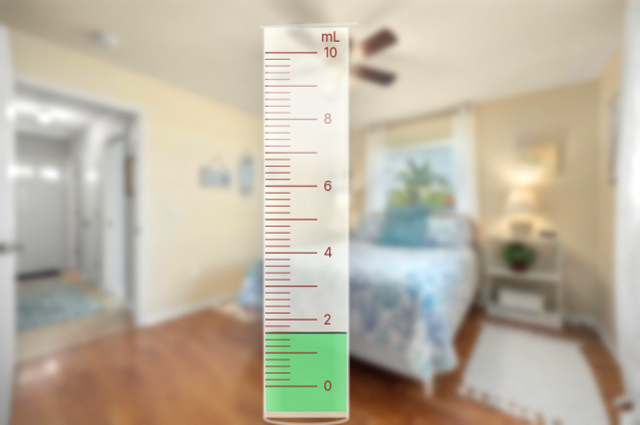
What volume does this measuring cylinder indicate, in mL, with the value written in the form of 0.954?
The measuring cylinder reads 1.6
